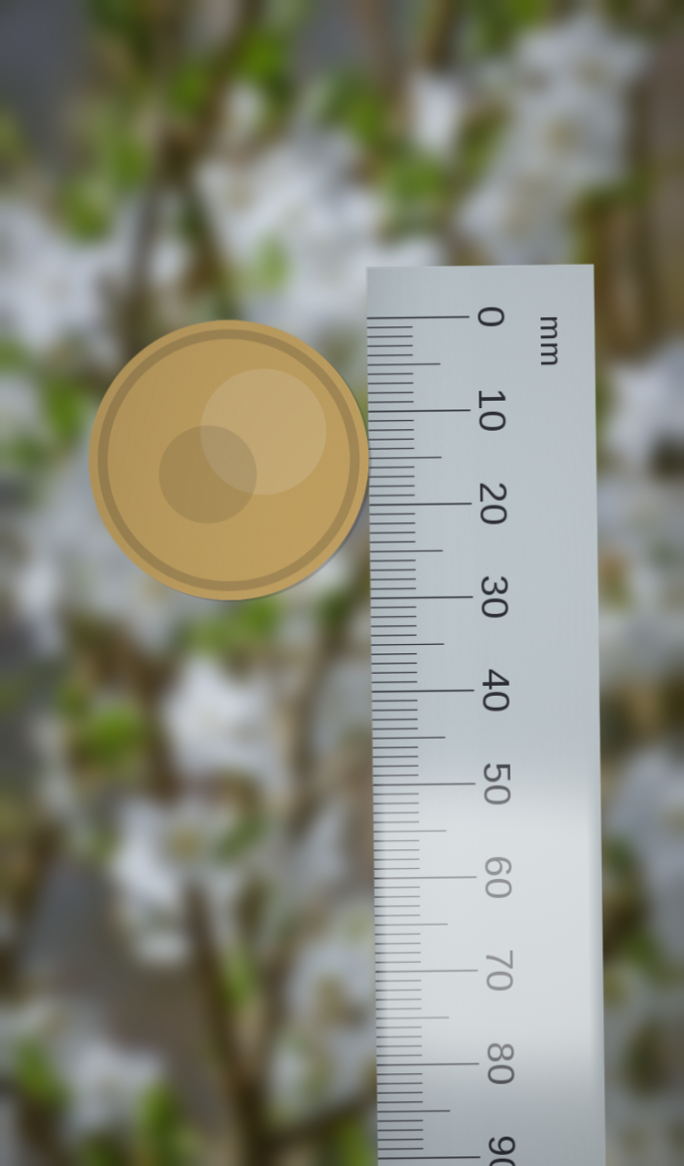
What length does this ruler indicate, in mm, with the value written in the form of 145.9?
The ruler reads 30
